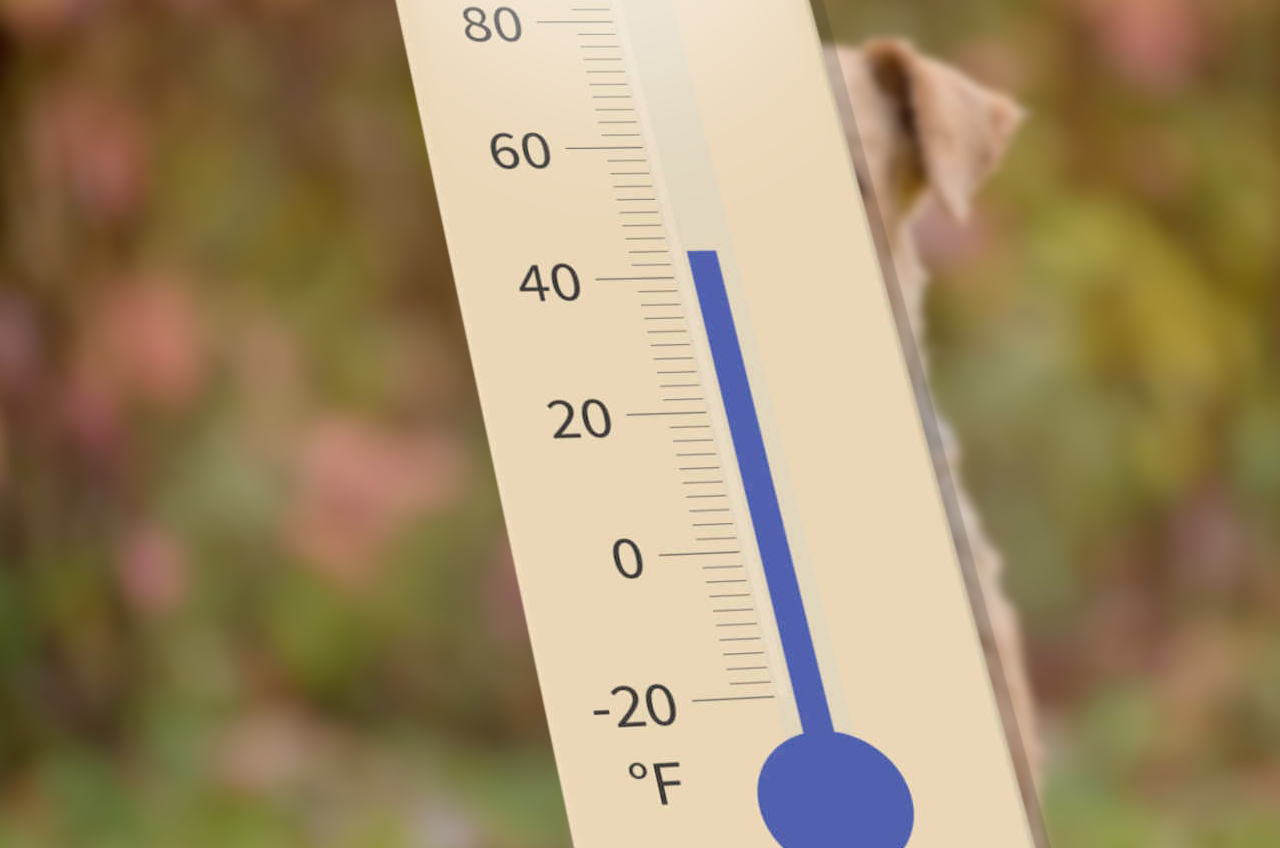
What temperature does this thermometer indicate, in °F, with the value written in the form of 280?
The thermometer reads 44
